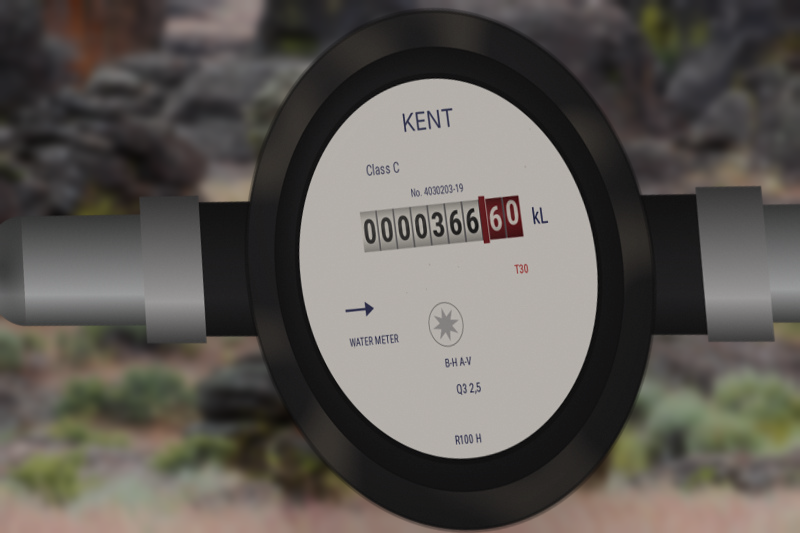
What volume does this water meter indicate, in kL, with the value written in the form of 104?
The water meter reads 366.60
